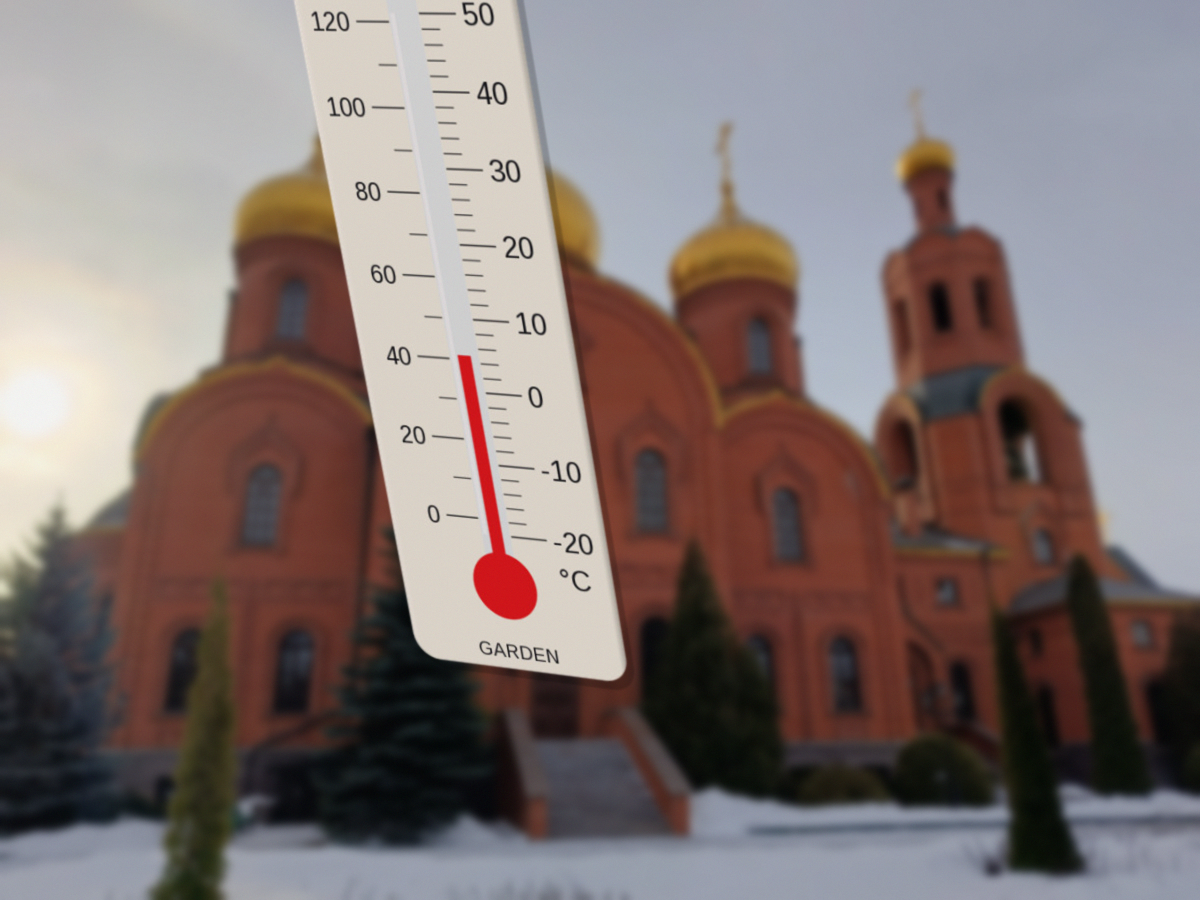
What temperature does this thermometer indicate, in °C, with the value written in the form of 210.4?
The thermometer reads 5
